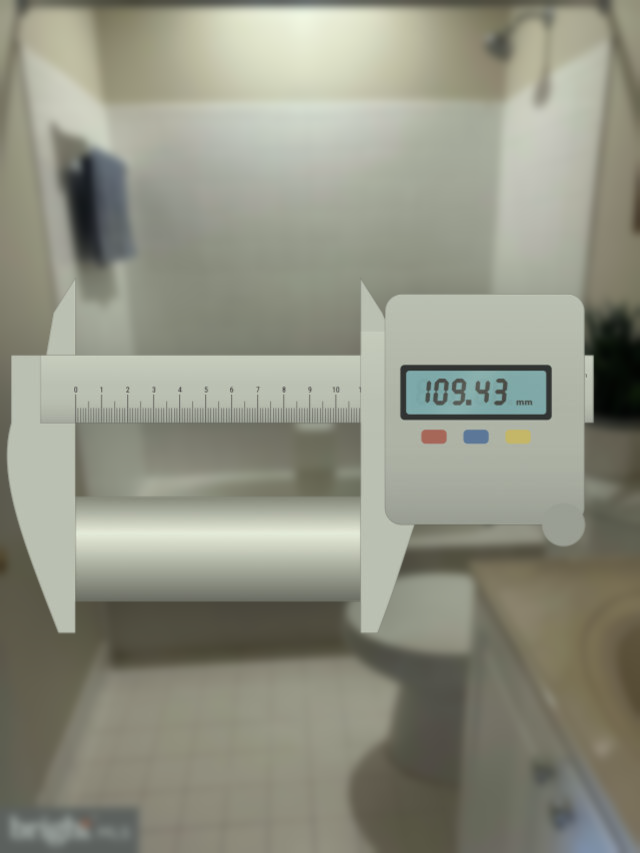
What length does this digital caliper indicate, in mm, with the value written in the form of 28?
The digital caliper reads 109.43
